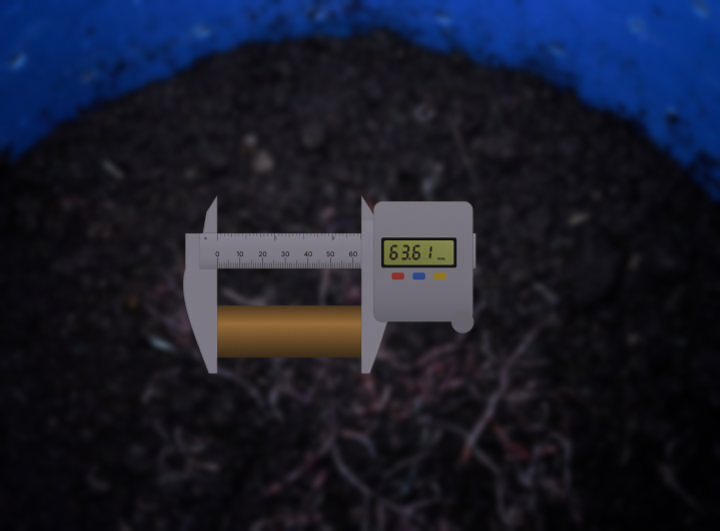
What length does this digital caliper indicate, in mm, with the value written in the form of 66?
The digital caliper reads 63.61
